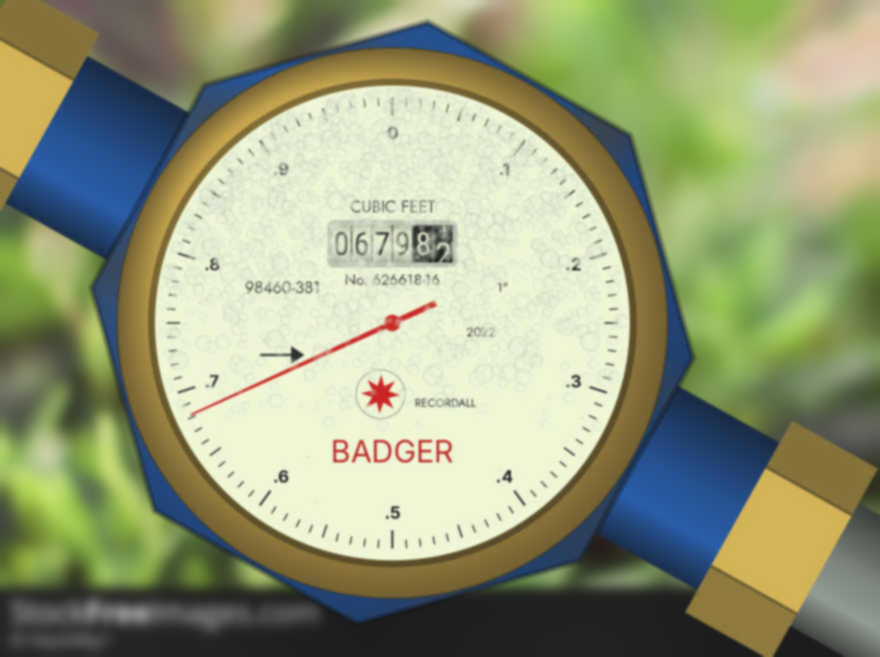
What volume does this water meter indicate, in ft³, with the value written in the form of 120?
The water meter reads 67981.68
